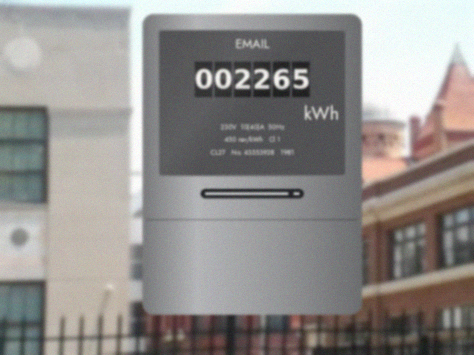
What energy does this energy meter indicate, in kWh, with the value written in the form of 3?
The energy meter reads 2265
